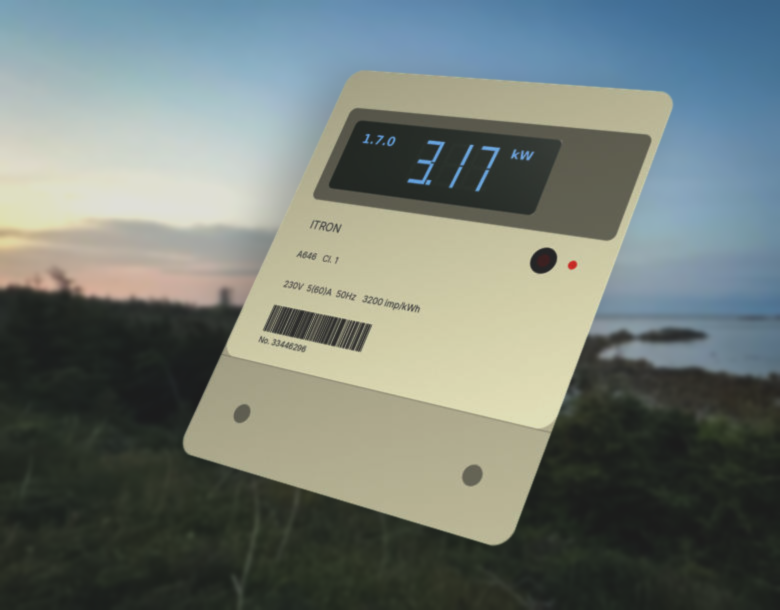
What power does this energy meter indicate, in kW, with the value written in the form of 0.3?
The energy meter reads 3.17
